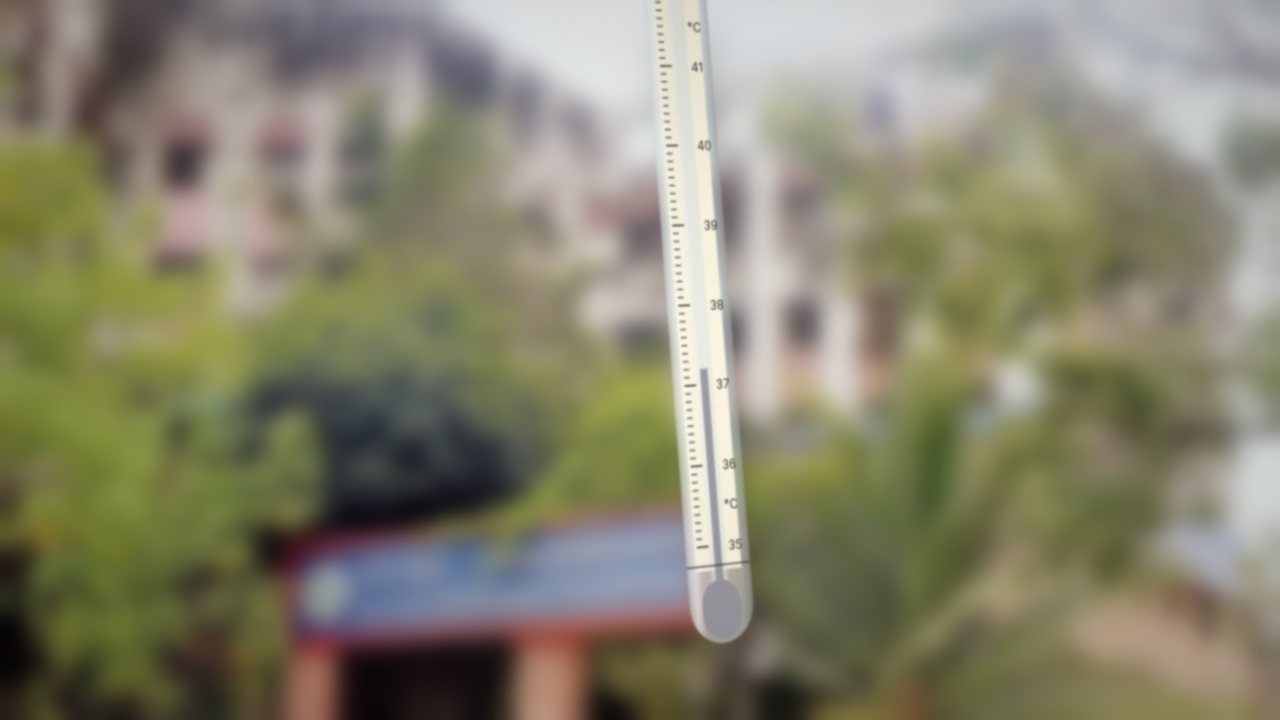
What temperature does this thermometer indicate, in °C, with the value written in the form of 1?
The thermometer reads 37.2
